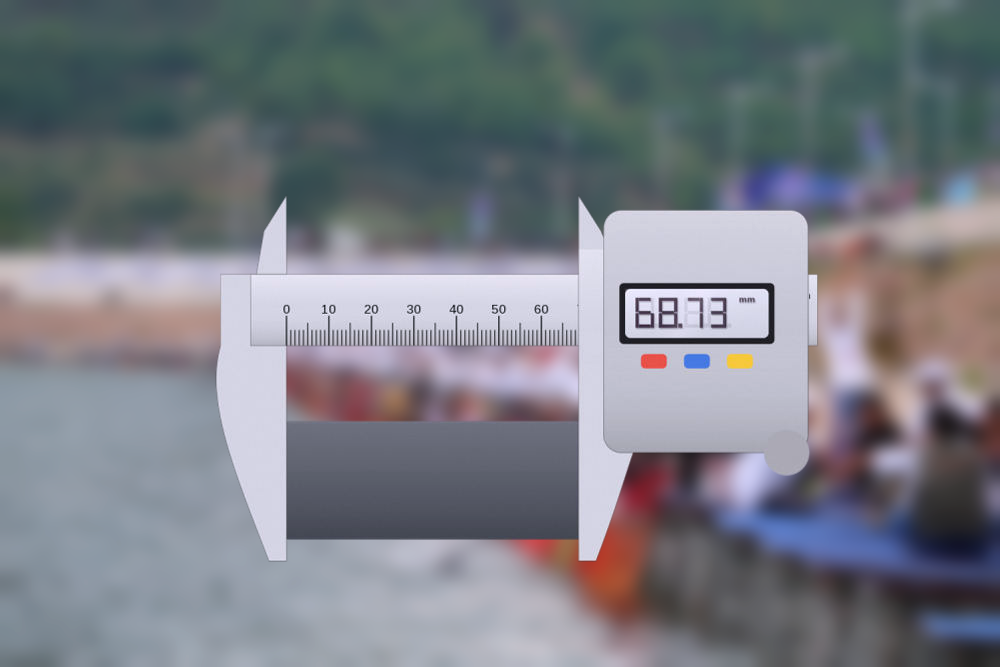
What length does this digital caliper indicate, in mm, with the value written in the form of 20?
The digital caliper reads 68.73
